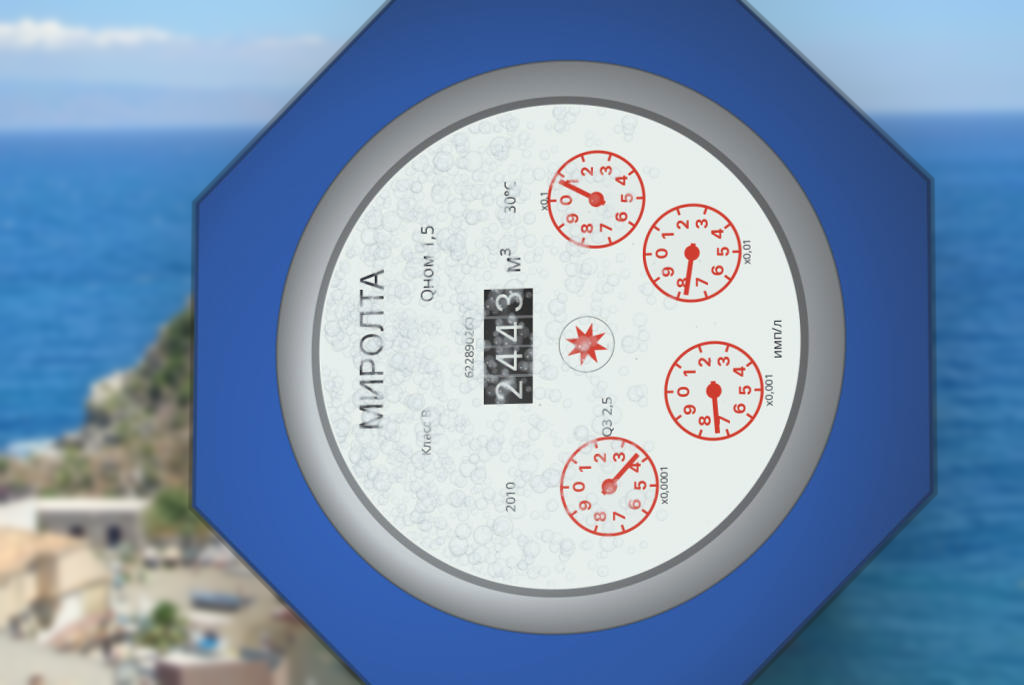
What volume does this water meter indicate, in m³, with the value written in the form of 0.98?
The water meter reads 2443.0773
